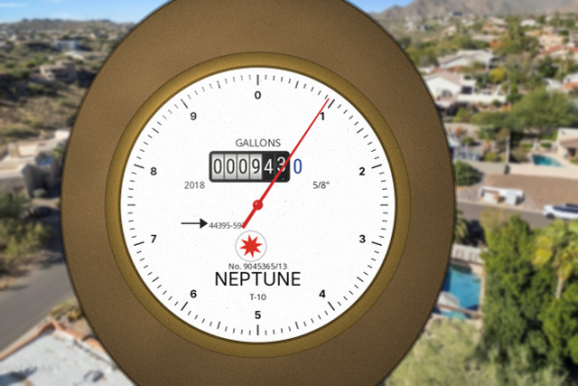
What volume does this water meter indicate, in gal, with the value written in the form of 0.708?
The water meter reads 9430.9
